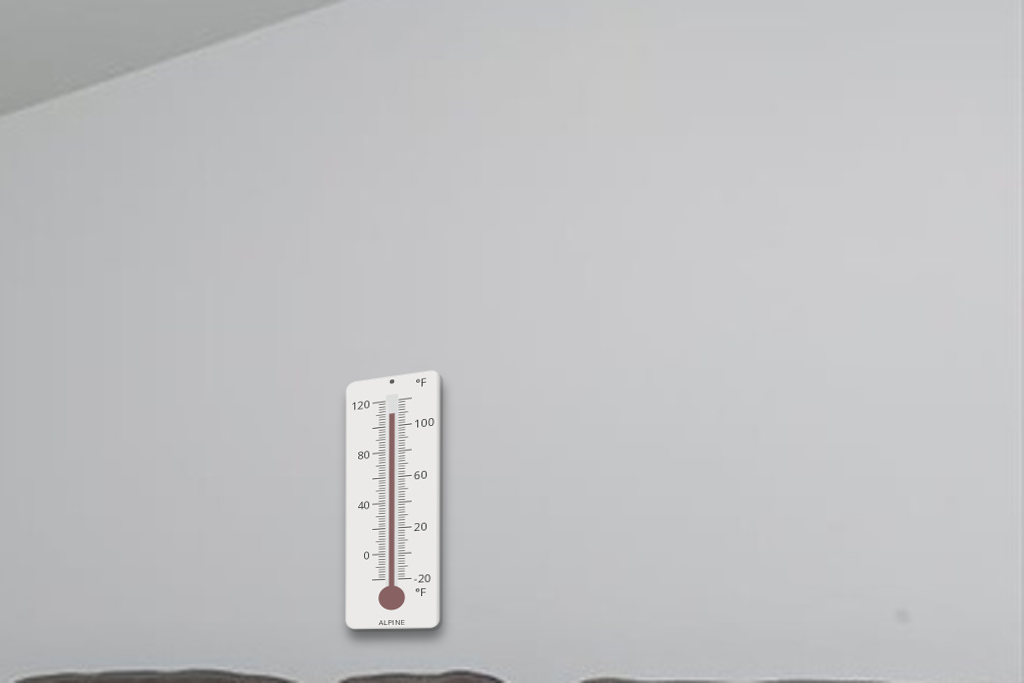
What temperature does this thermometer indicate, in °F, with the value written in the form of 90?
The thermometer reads 110
